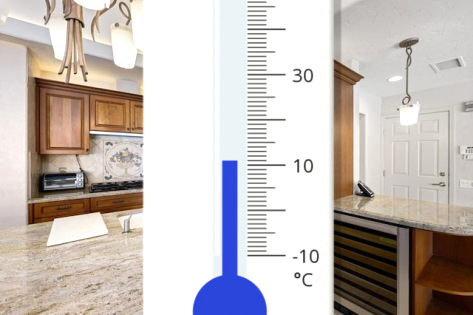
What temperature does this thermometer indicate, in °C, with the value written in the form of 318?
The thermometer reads 11
